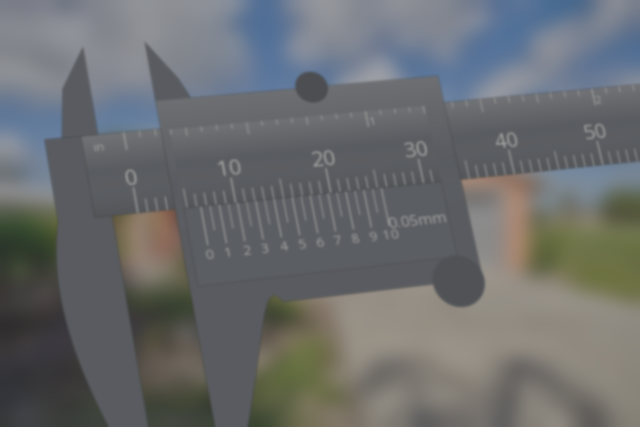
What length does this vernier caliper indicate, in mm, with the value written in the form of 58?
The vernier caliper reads 6.4
